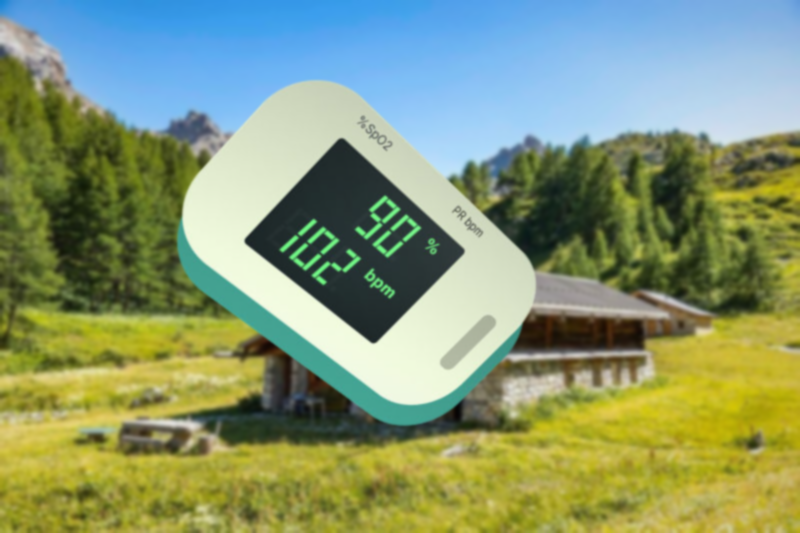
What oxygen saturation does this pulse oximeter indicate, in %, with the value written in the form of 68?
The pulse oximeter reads 90
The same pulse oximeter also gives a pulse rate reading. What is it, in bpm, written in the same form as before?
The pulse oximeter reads 102
